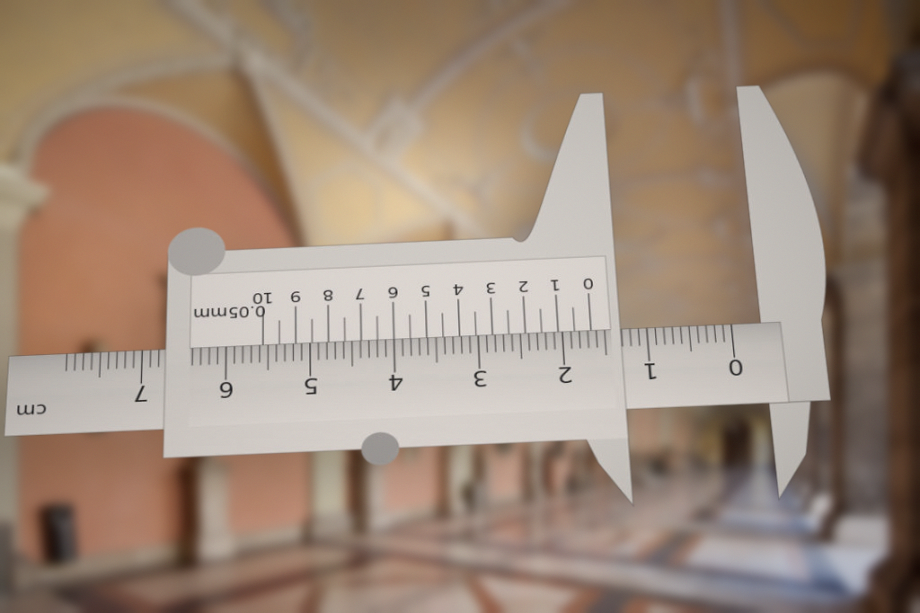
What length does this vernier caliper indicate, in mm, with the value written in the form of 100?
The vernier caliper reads 16.6
